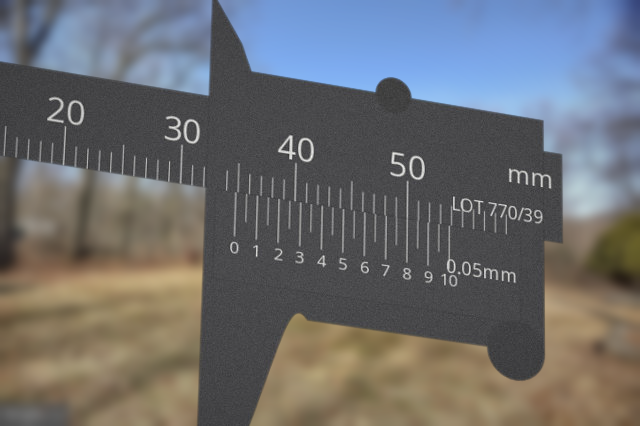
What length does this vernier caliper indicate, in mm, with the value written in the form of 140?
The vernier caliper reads 34.8
